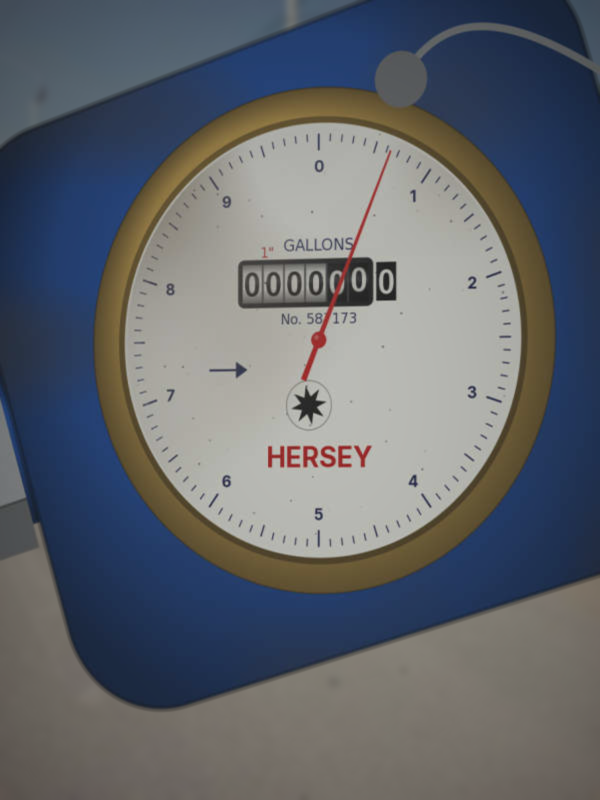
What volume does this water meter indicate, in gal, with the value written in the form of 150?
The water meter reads 0.6
